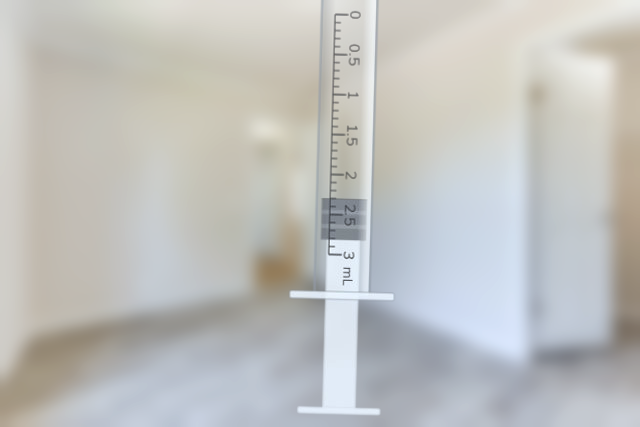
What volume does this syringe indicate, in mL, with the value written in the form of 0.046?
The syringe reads 2.3
